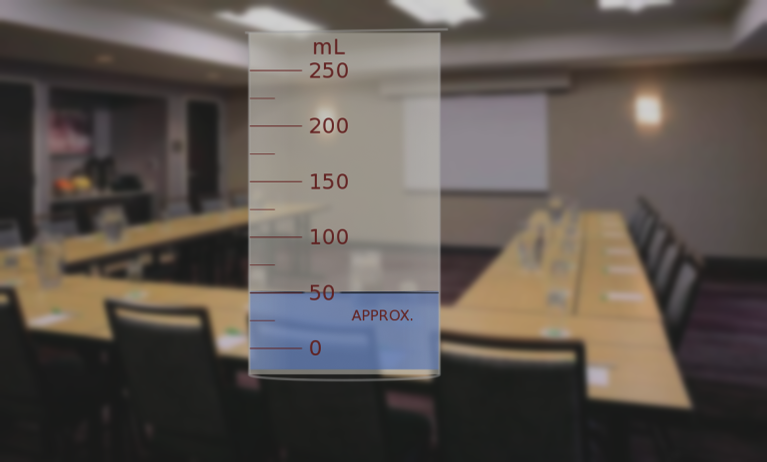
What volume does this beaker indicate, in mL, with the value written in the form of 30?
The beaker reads 50
